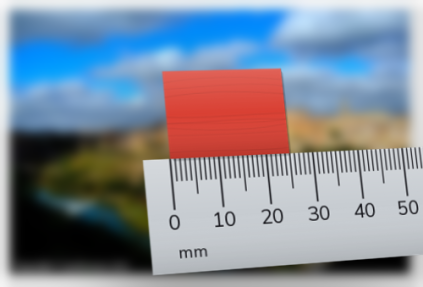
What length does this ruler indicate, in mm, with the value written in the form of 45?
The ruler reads 25
